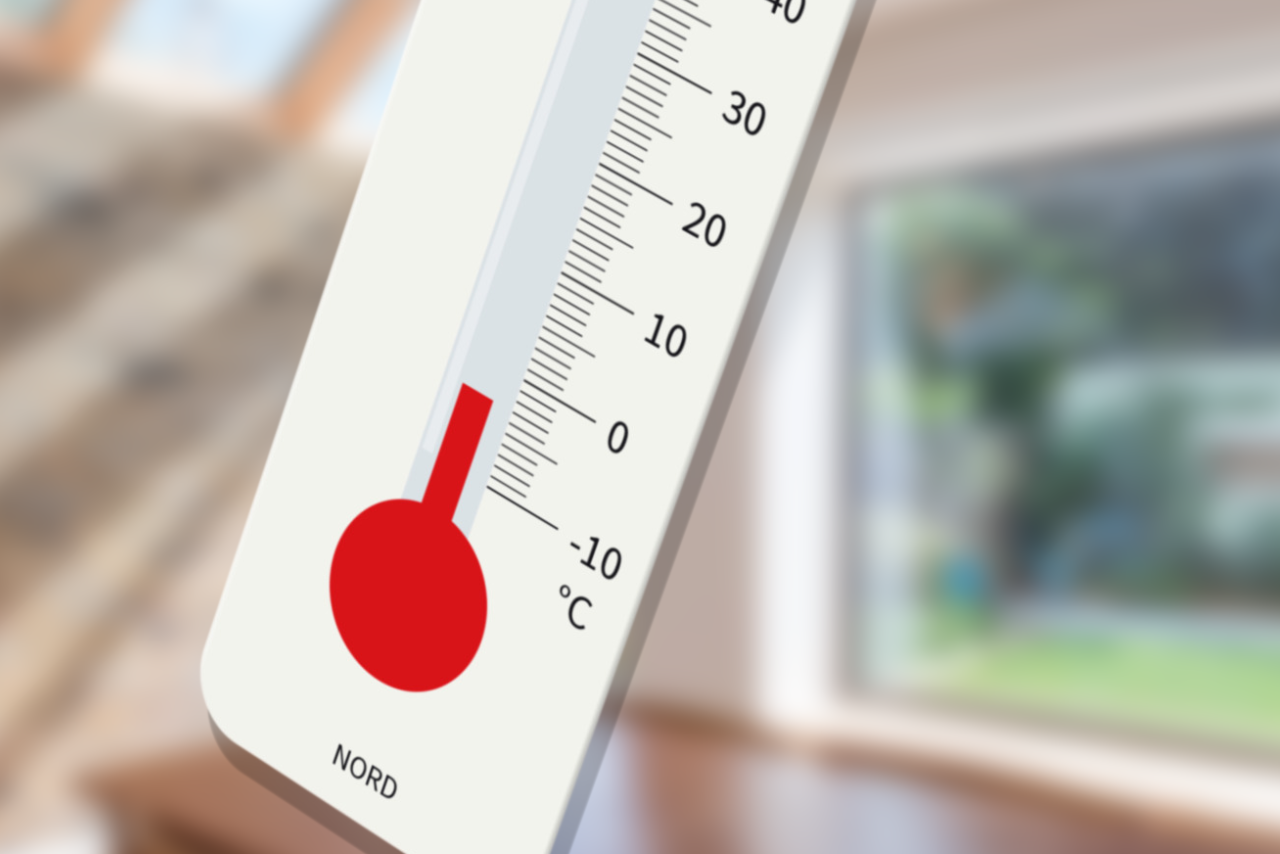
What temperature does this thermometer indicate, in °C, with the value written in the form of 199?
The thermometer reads -3
